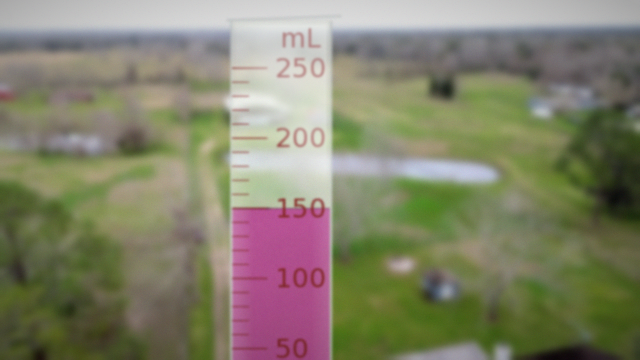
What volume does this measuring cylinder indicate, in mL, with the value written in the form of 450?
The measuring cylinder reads 150
